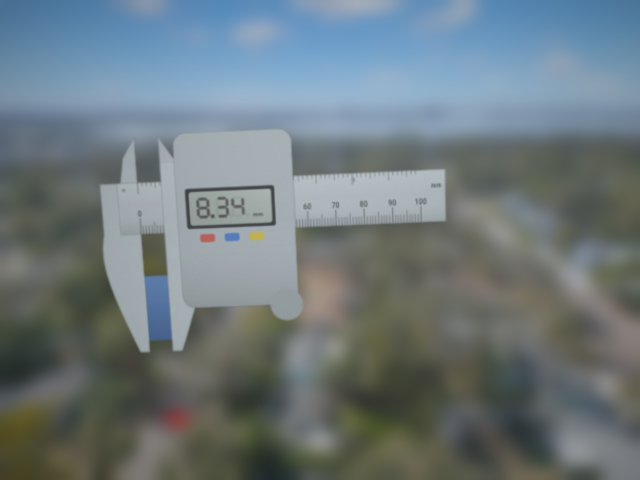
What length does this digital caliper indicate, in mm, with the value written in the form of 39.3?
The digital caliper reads 8.34
